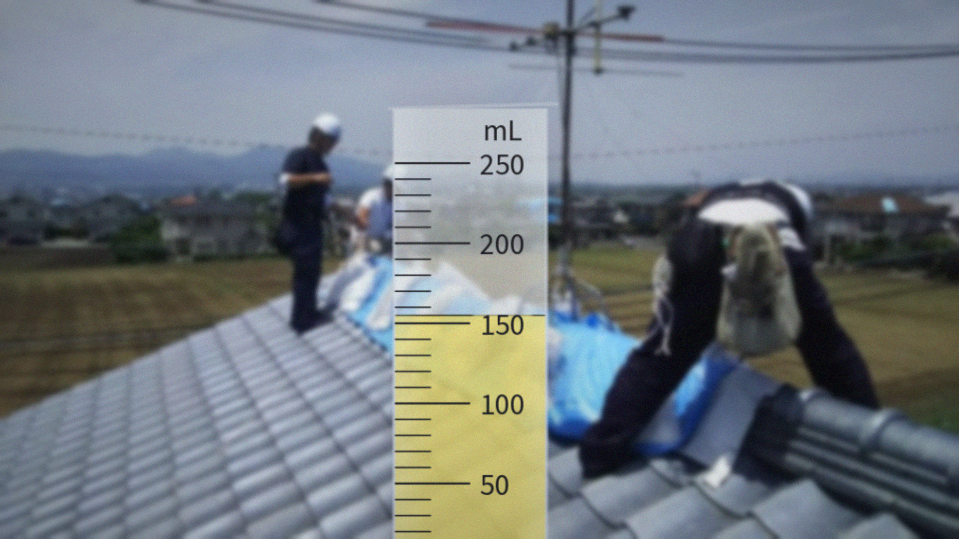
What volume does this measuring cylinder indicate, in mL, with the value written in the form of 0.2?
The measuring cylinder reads 155
